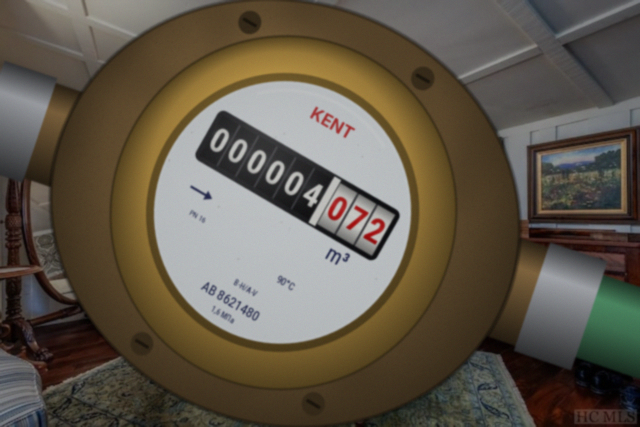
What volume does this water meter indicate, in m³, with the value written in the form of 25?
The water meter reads 4.072
